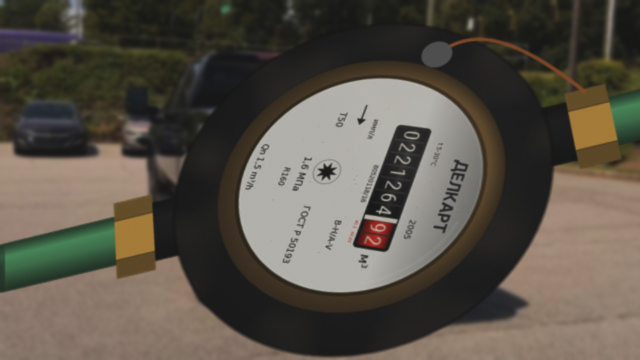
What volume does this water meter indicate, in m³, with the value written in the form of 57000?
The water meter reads 221264.92
